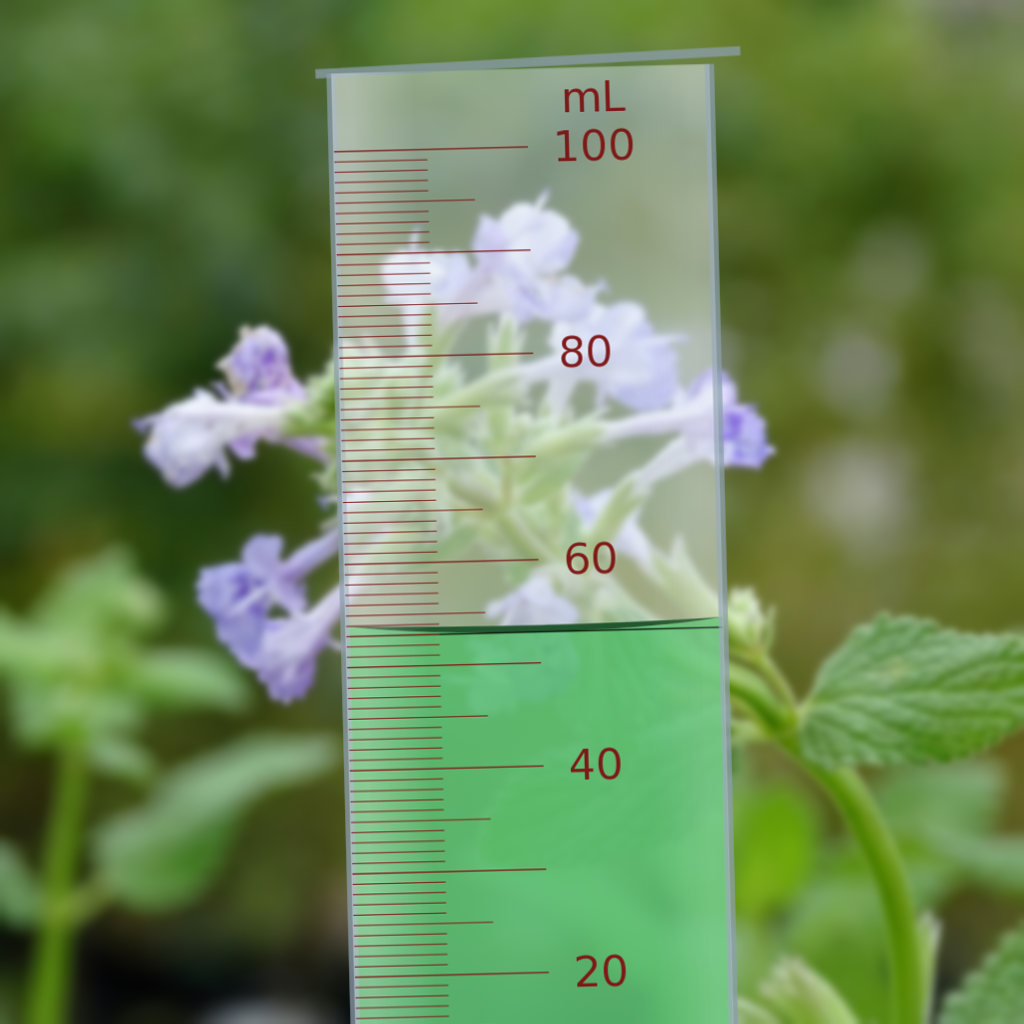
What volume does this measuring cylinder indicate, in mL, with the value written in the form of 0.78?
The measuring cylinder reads 53
